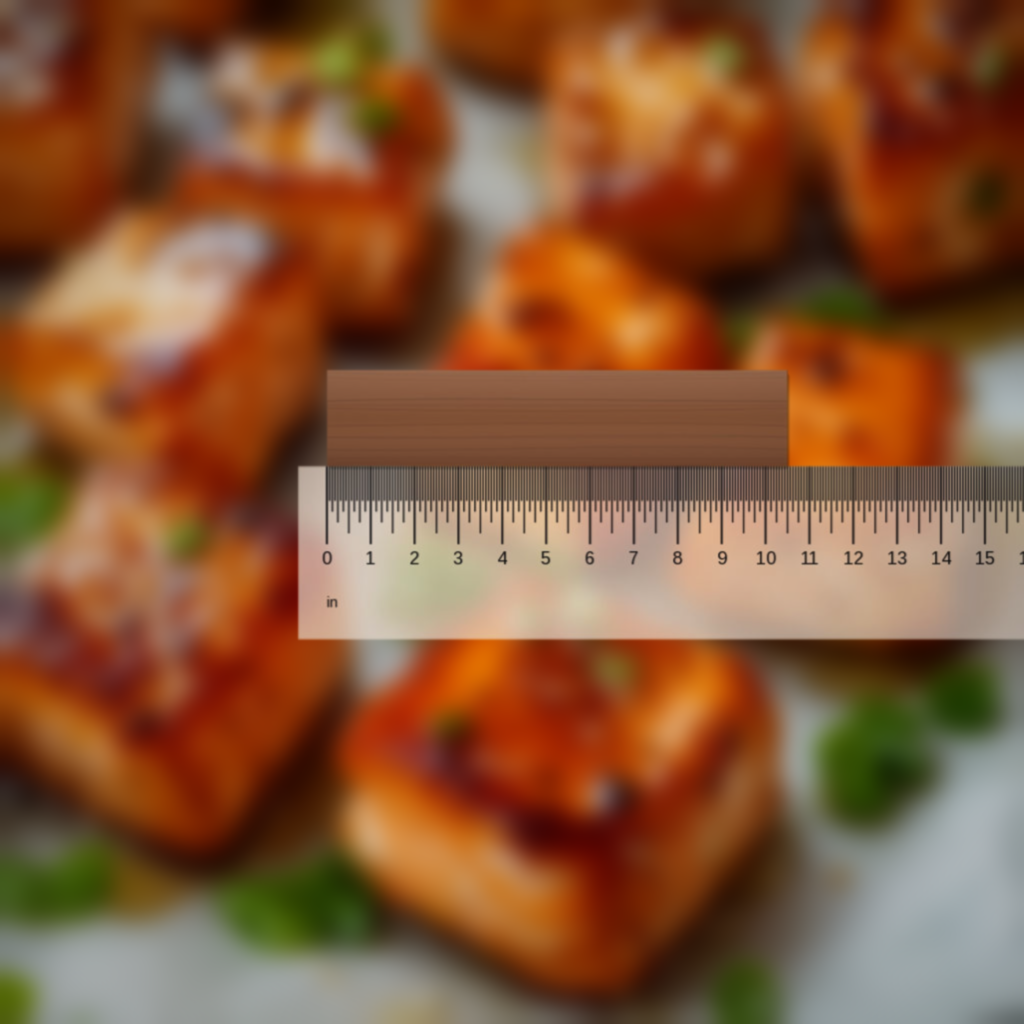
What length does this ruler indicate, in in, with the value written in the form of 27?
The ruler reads 10.5
